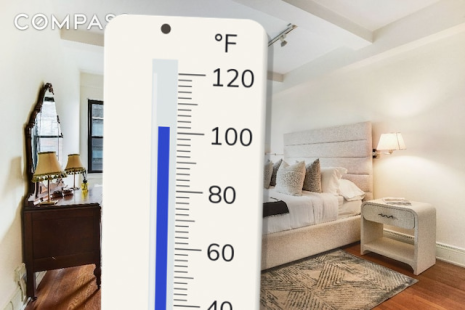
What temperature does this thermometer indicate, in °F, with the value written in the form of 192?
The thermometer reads 102
